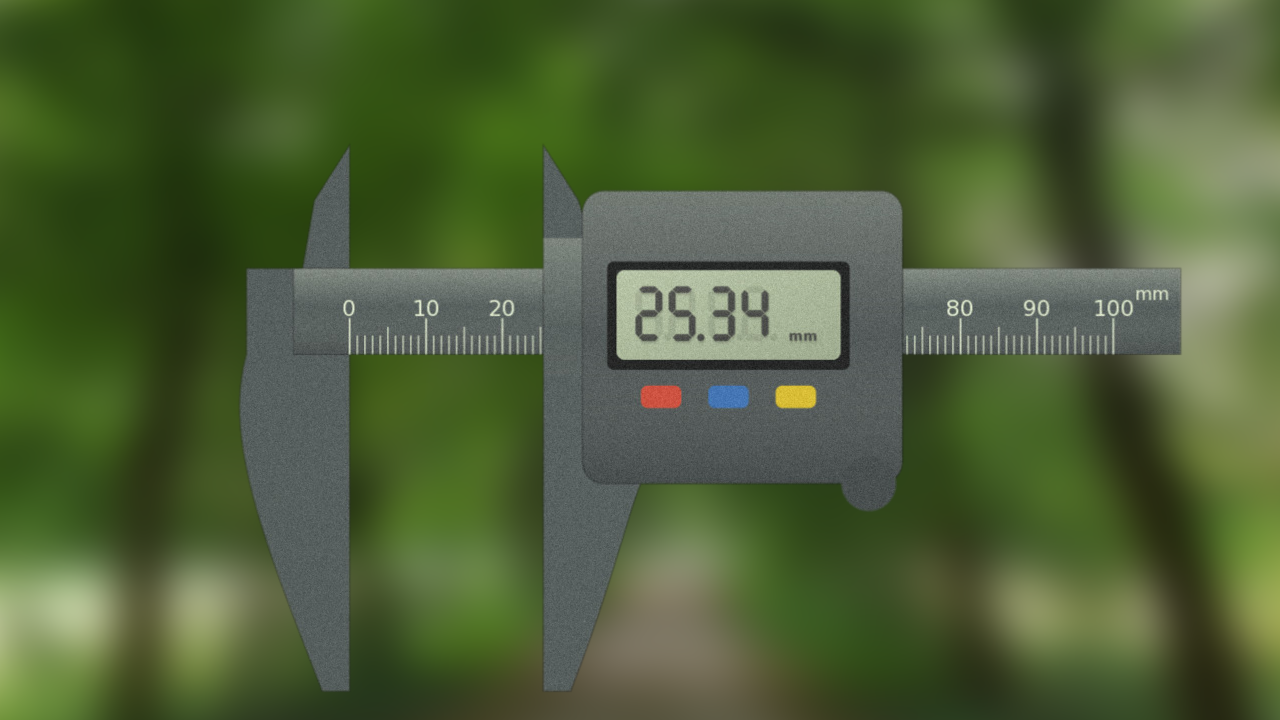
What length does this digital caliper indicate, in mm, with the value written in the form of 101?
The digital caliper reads 25.34
